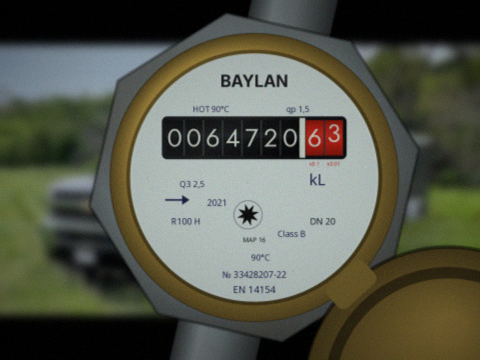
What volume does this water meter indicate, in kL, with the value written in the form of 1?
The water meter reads 64720.63
